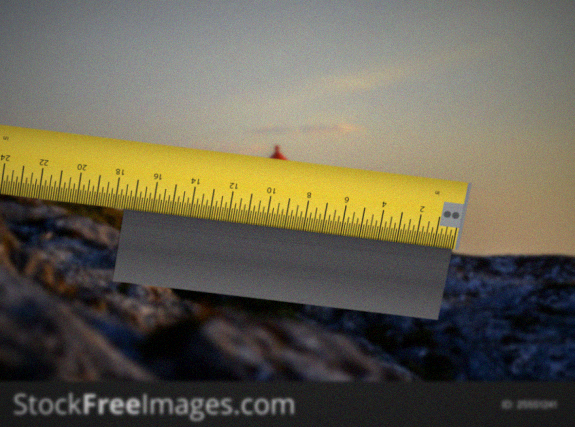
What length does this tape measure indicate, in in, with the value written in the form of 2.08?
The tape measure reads 17.5
